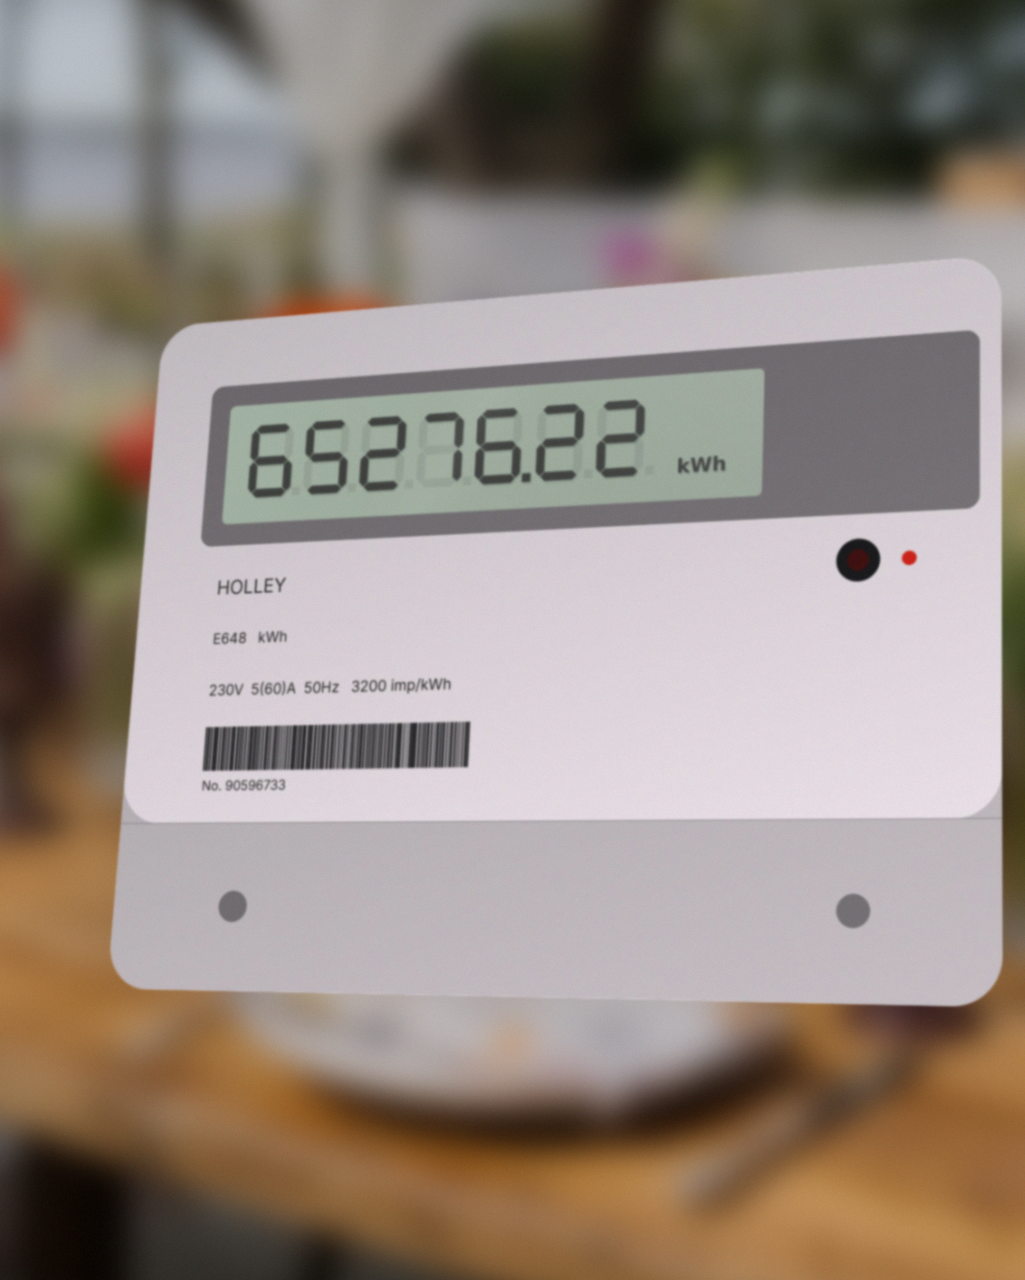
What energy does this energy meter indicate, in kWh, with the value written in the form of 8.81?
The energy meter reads 65276.22
